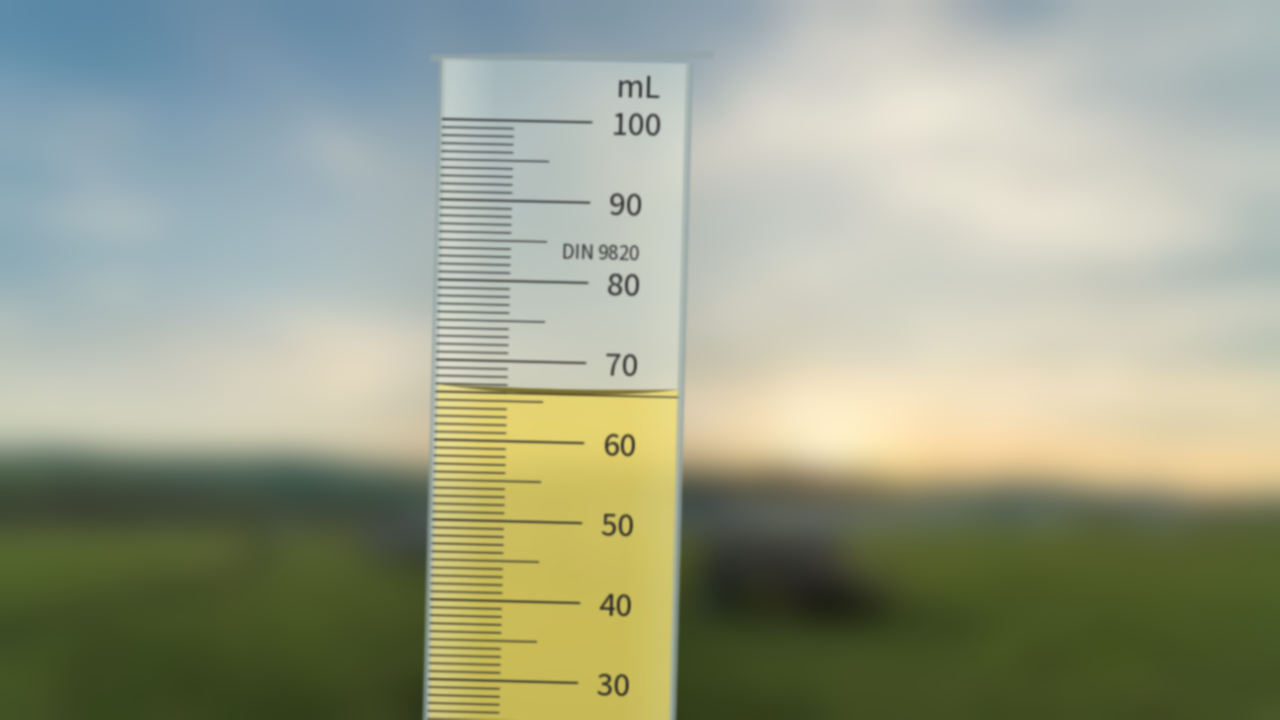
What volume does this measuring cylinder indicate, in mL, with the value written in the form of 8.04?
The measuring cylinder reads 66
